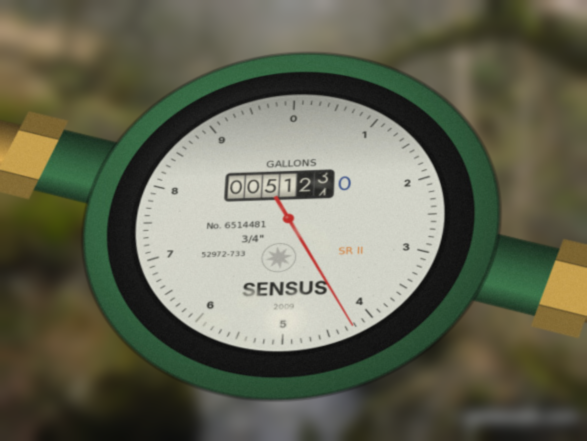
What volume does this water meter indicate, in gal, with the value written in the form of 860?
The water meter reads 51234.2
